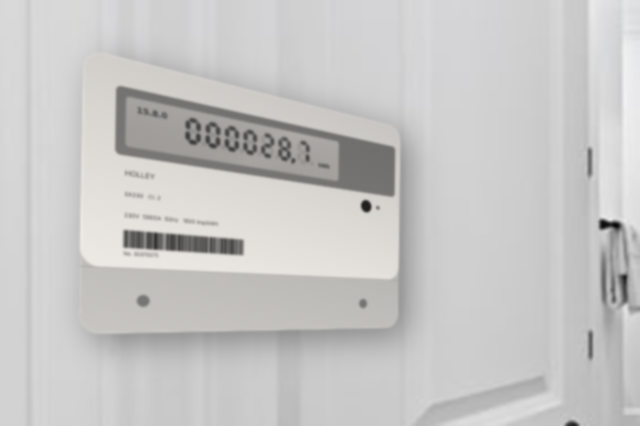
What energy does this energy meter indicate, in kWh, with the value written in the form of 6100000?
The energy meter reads 28.7
